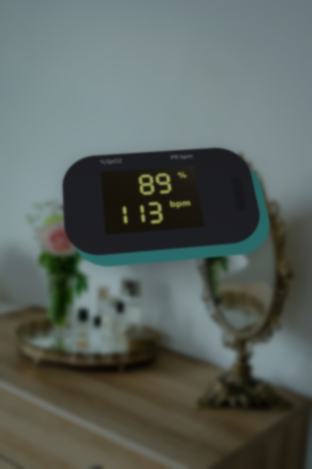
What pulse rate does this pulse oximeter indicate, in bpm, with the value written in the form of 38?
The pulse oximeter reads 113
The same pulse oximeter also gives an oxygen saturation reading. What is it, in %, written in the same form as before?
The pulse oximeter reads 89
